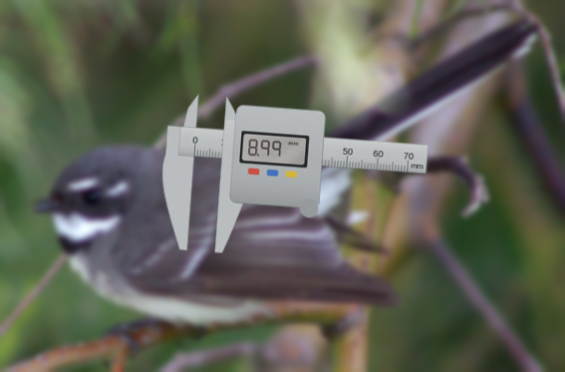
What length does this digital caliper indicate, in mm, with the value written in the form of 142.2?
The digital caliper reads 8.99
